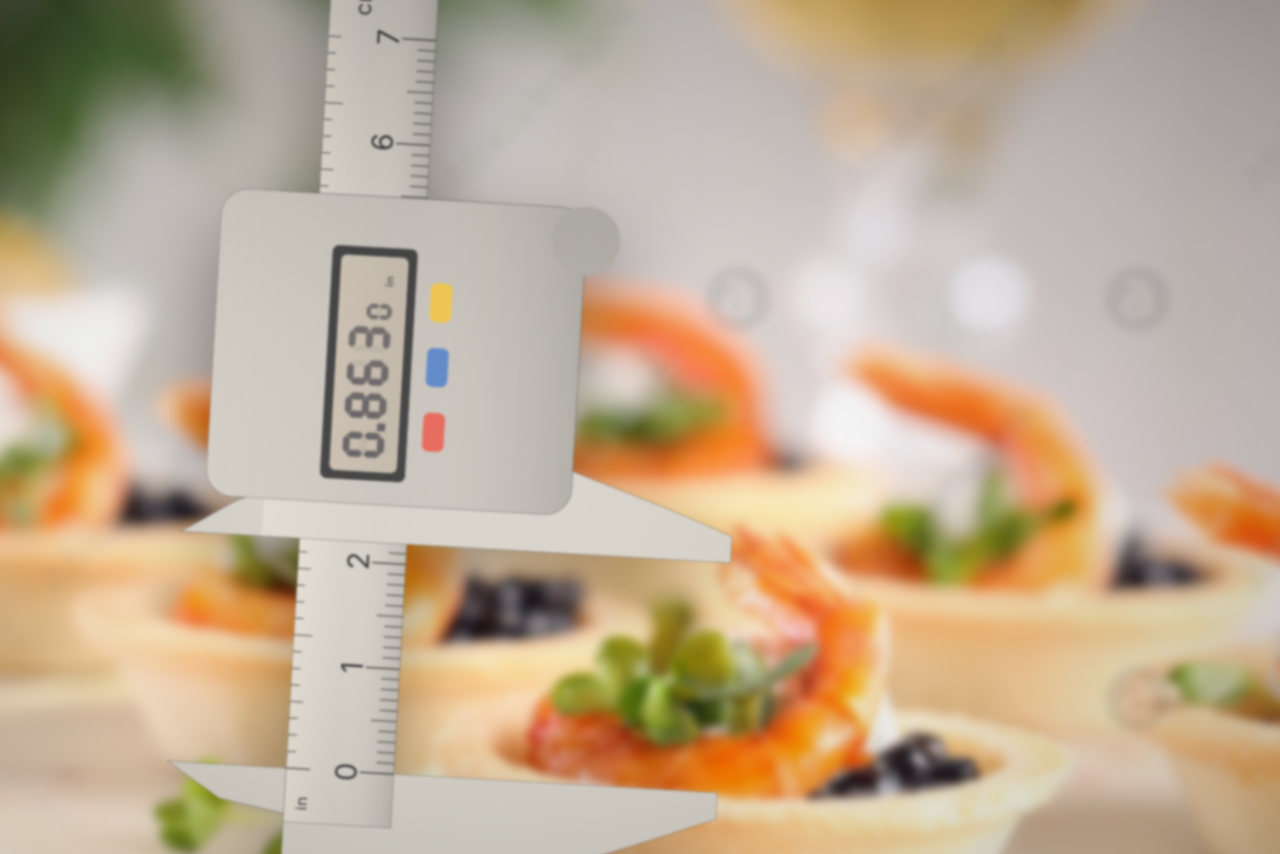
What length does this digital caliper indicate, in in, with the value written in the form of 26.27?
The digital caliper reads 0.8630
